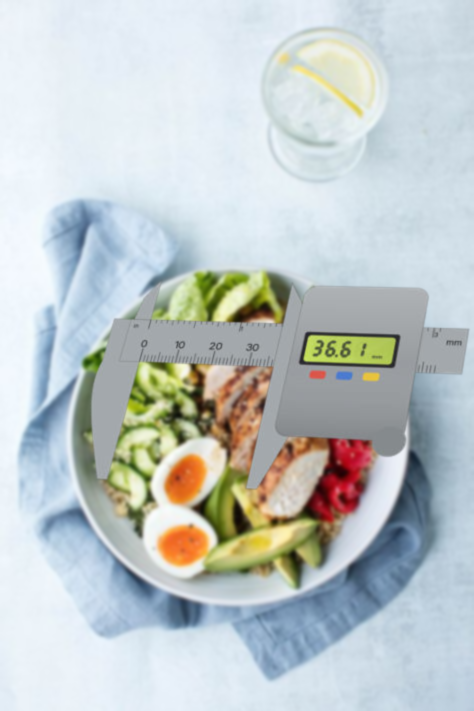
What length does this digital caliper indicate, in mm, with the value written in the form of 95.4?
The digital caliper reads 36.61
